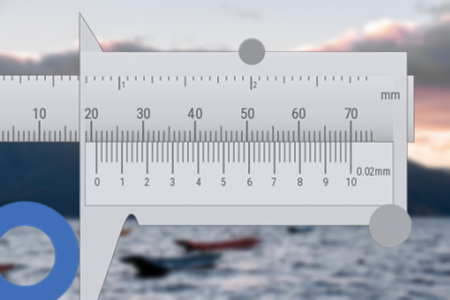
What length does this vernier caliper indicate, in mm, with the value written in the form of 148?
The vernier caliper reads 21.0
